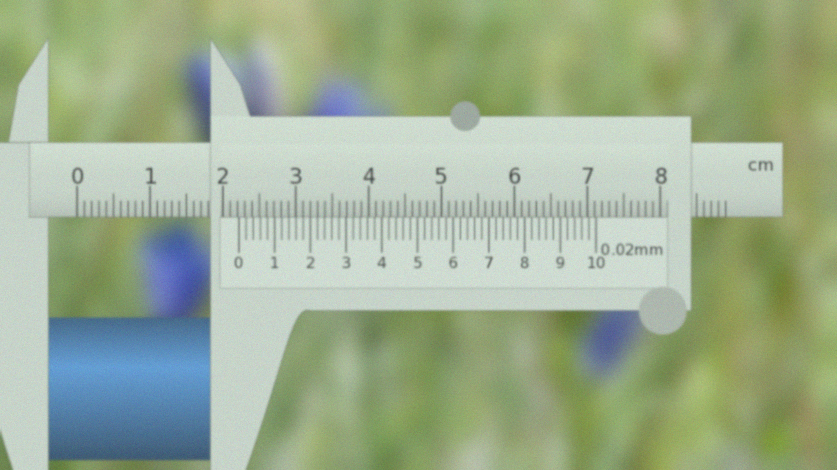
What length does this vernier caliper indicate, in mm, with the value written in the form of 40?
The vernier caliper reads 22.2
